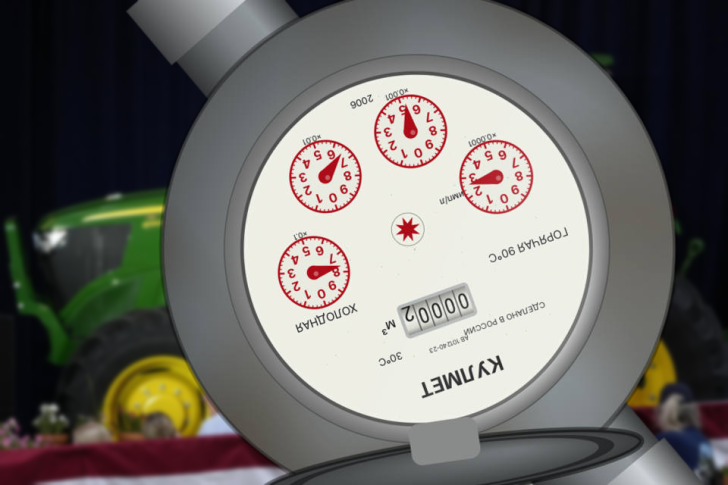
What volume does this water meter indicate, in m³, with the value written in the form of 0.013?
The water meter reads 1.7652
